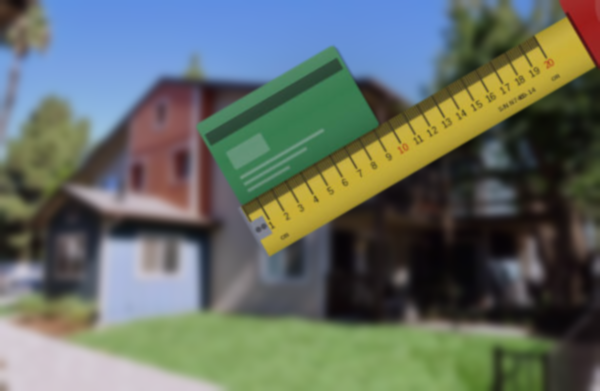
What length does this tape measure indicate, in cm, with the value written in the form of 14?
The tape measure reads 9.5
